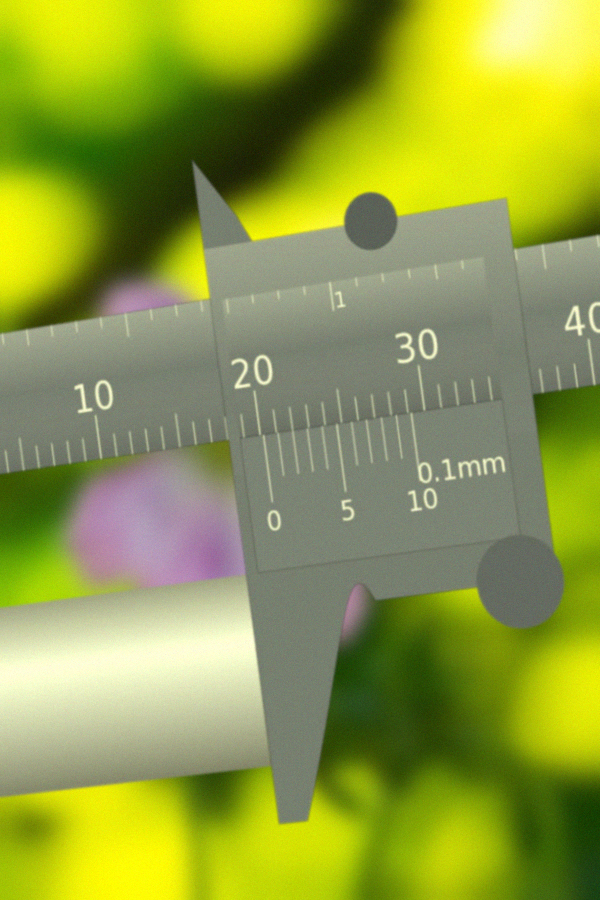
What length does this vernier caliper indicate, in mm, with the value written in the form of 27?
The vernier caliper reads 20.2
